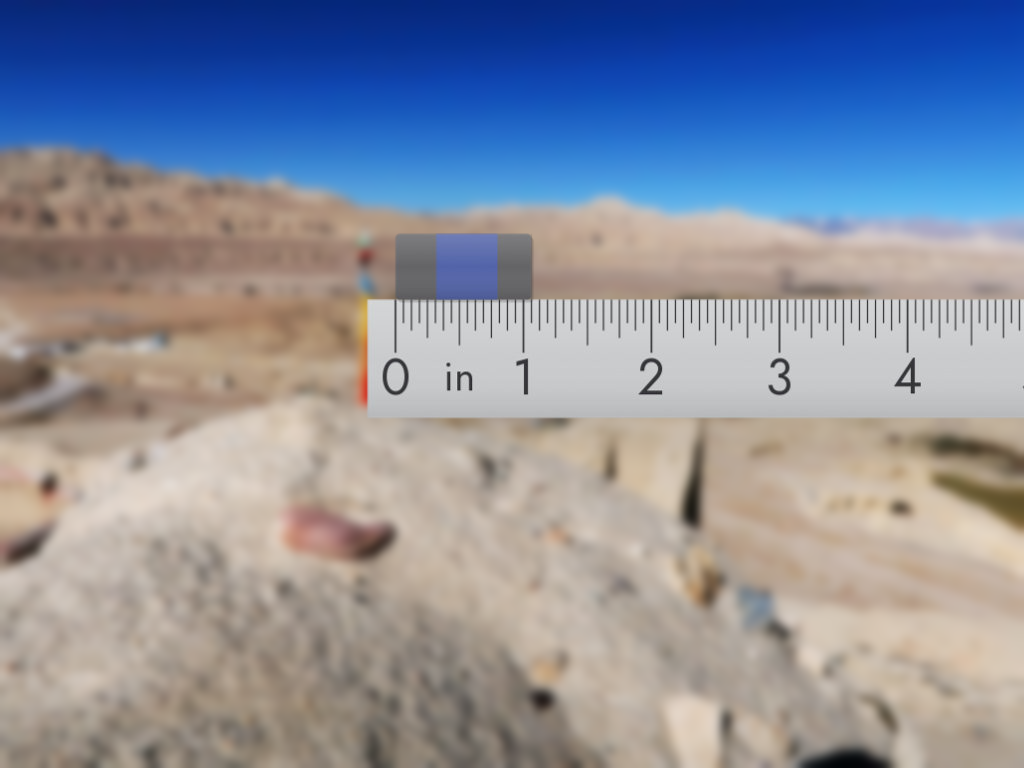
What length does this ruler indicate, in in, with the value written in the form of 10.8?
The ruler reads 1.0625
